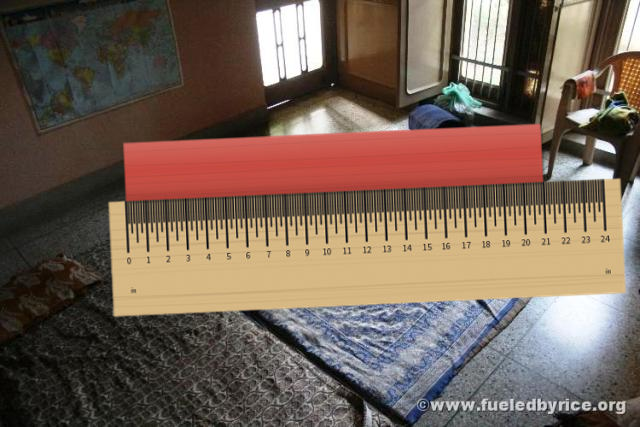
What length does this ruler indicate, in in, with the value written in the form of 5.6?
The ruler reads 21
